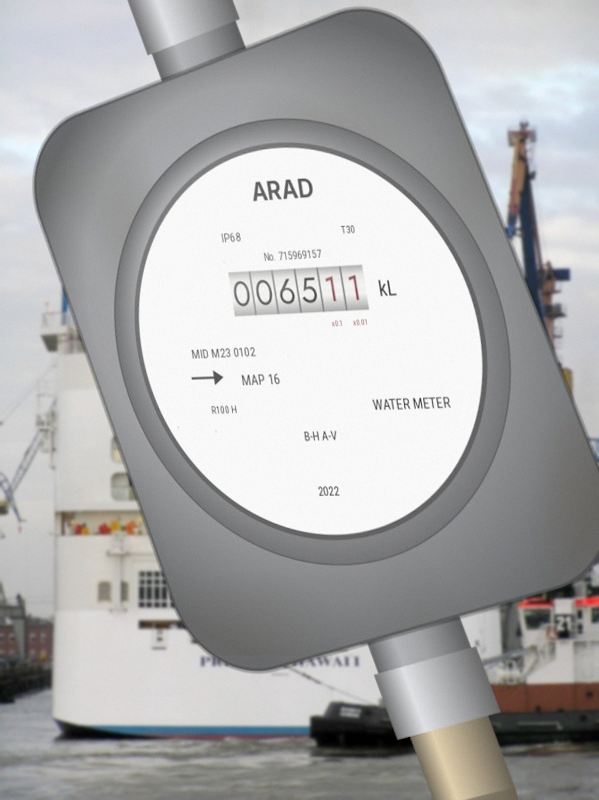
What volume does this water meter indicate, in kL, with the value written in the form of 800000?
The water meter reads 65.11
